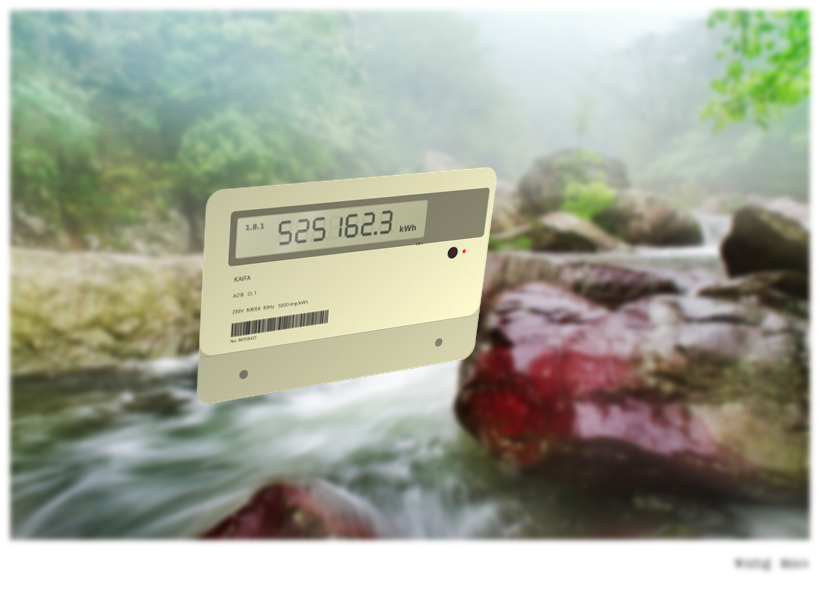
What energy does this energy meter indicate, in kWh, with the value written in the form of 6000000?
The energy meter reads 525162.3
